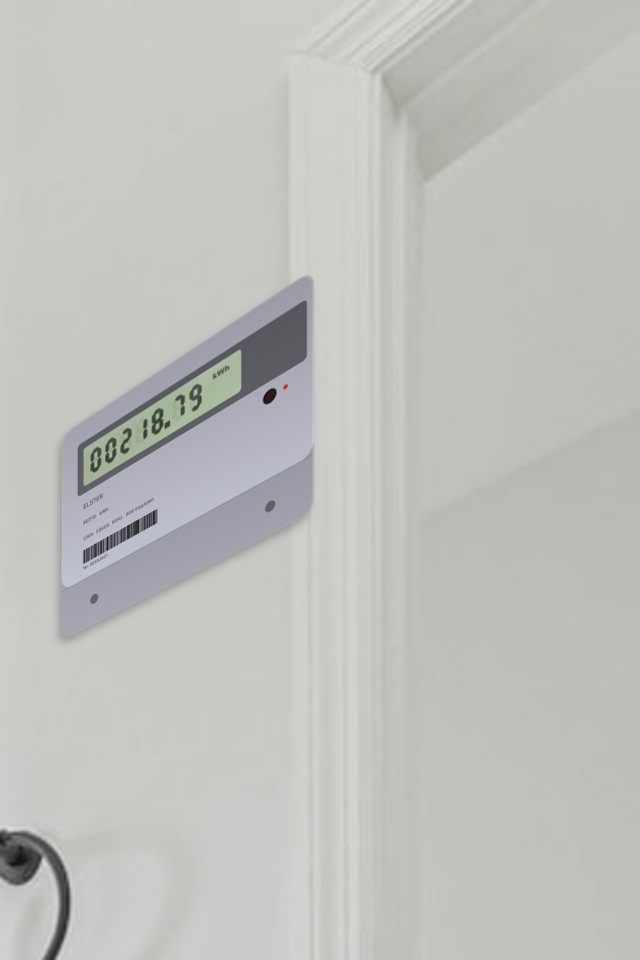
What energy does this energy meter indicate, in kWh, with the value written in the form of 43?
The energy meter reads 218.79
